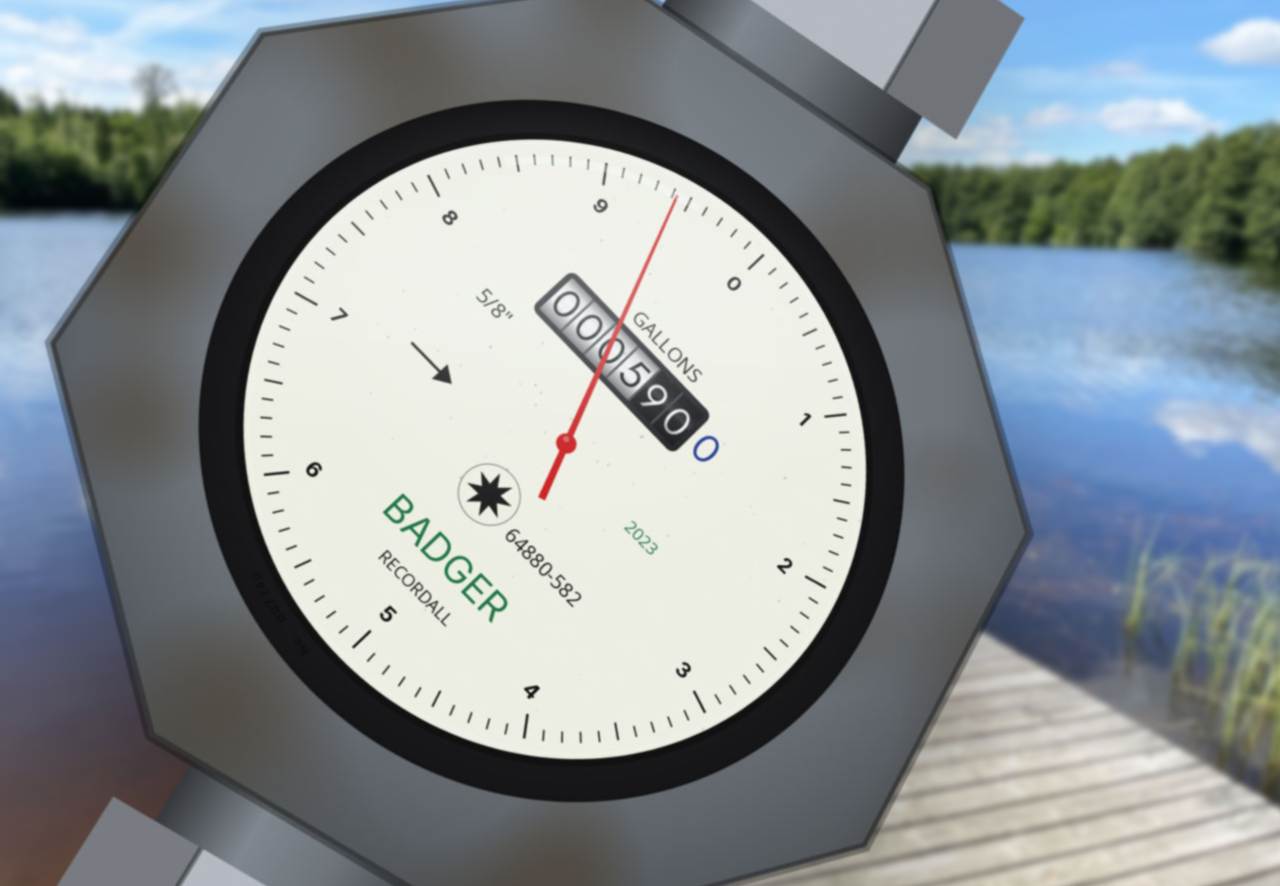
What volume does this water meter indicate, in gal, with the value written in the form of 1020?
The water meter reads 5899.4
